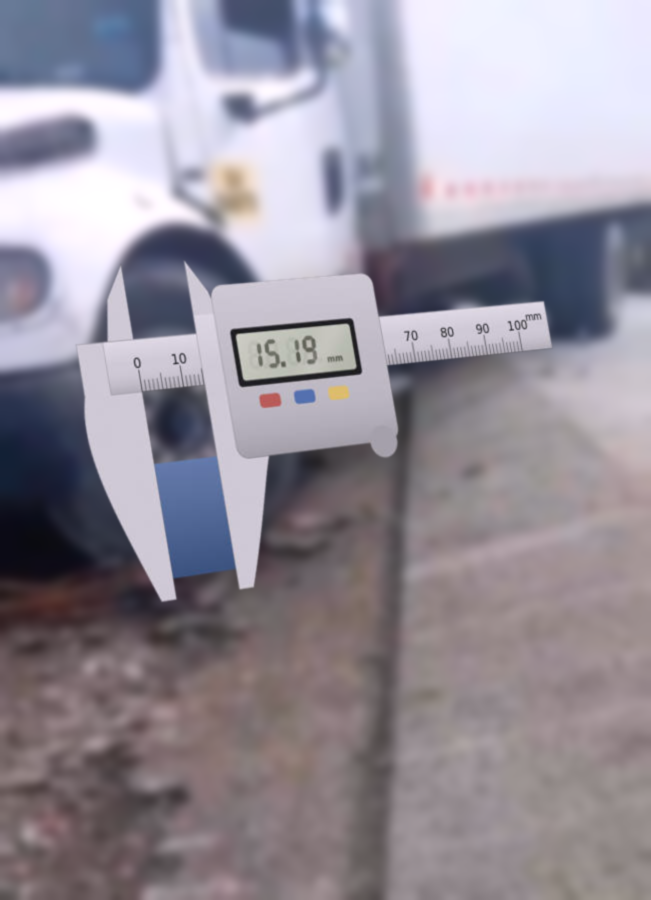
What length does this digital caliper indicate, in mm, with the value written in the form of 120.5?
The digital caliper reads 15.19
